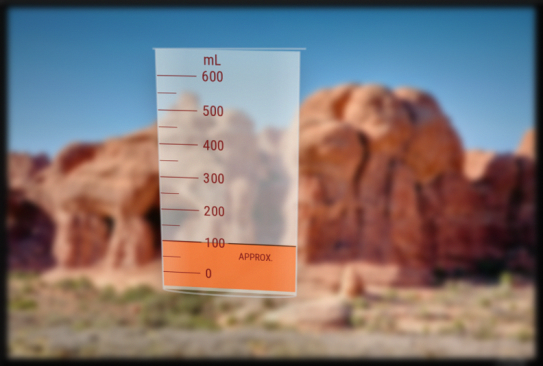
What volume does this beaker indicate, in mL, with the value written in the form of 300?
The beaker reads 100
